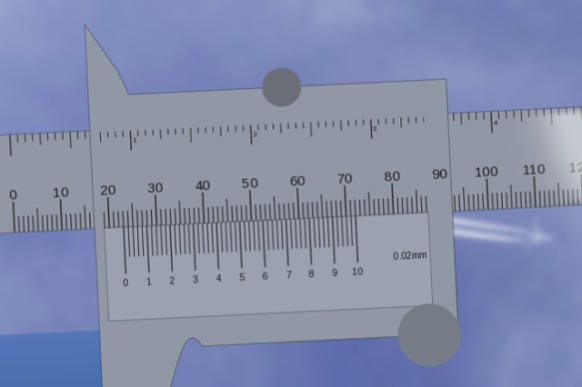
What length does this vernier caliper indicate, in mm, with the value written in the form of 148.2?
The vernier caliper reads 23.0
